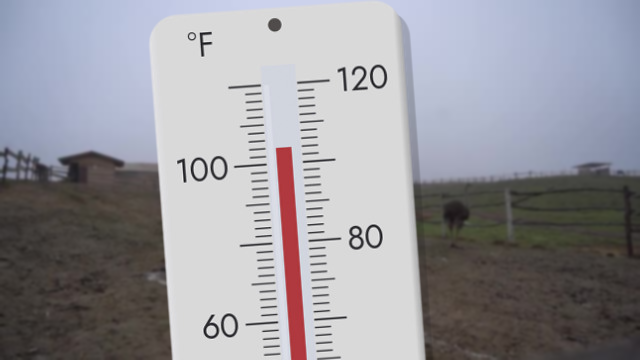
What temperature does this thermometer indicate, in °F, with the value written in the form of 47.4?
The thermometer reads 104
